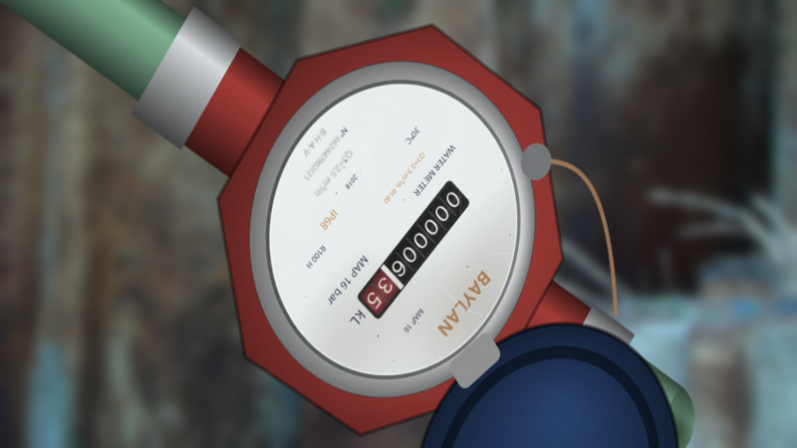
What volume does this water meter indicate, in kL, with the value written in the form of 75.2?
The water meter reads 6.35
